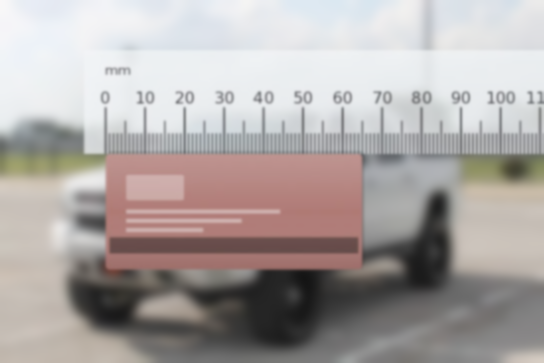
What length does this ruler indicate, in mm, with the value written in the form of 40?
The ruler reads 65
